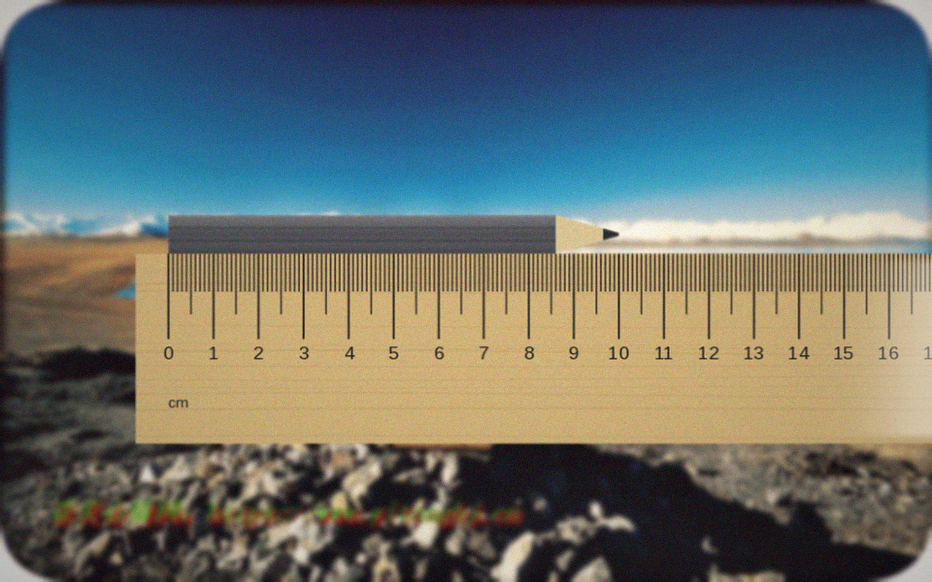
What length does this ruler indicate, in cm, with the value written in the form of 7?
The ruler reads 10
